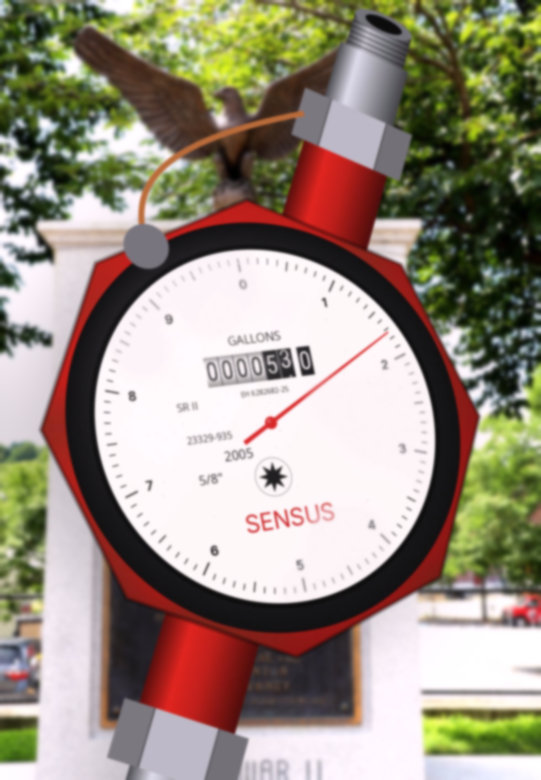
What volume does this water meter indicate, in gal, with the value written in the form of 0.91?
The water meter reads 531.7
